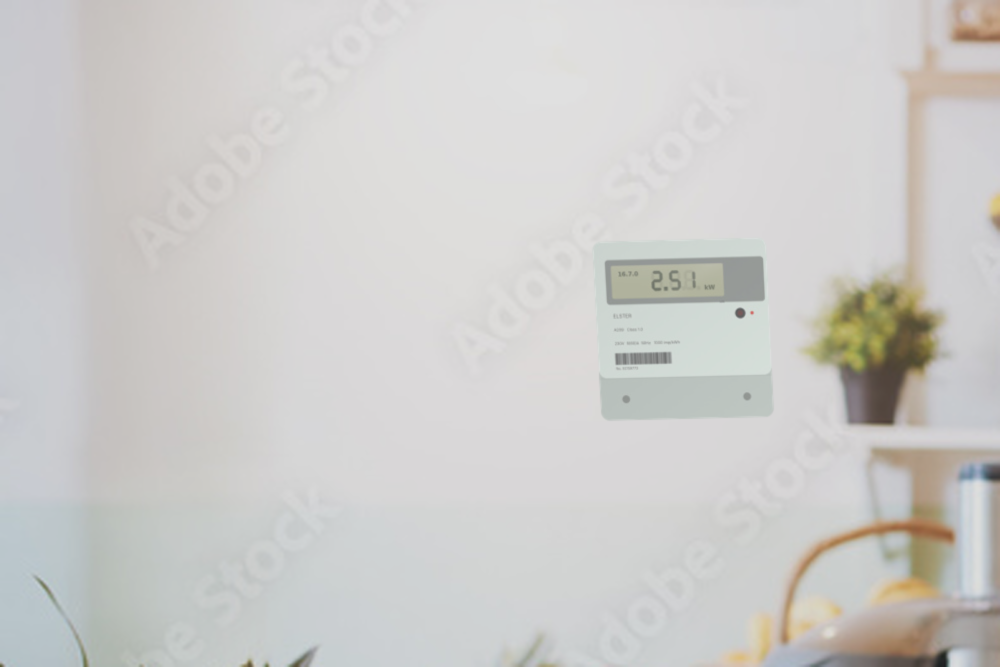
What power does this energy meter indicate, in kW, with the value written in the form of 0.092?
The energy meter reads 2.51
